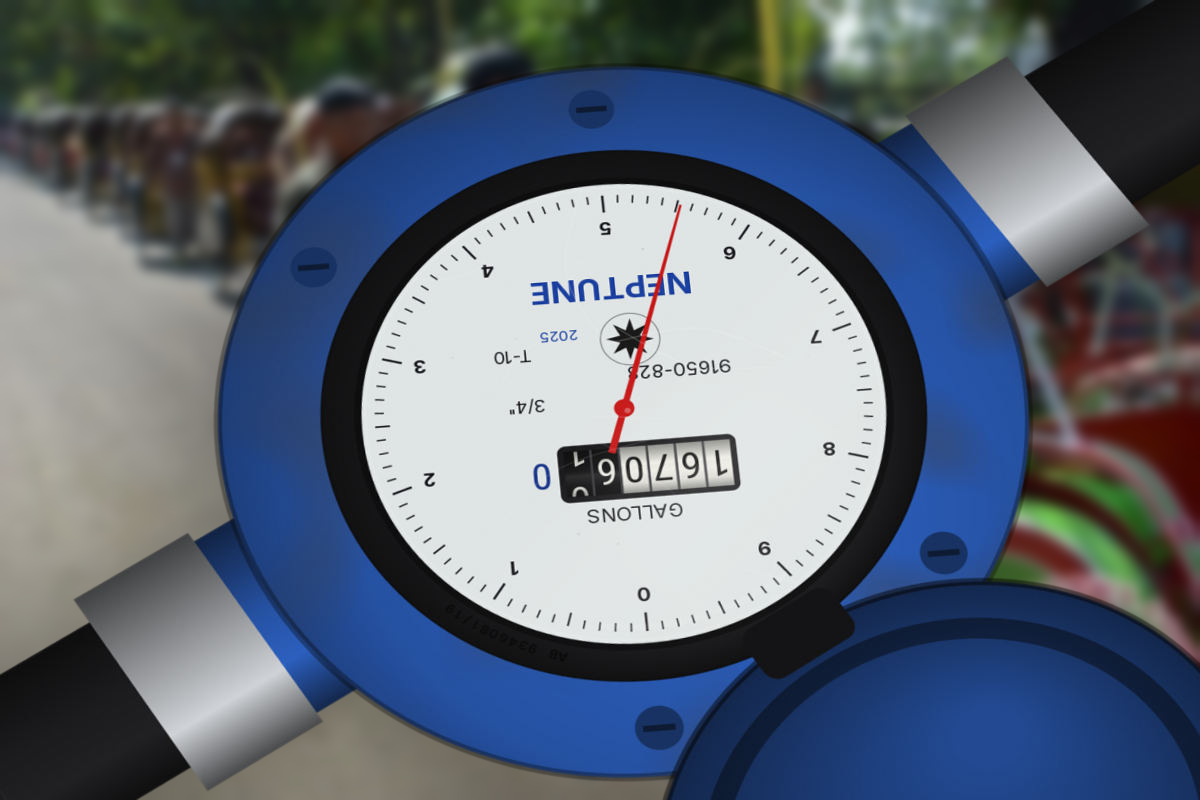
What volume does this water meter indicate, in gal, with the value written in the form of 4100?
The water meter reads 1670605.5
